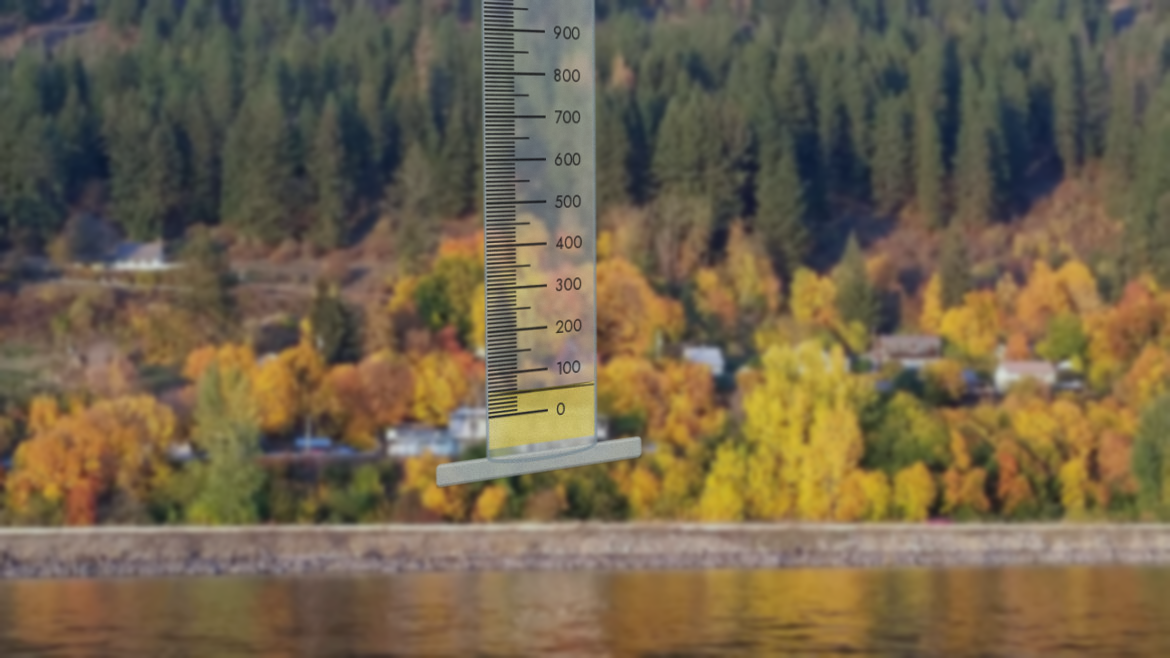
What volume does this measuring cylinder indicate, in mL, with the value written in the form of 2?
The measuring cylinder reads 50
